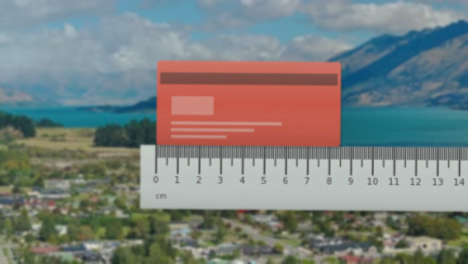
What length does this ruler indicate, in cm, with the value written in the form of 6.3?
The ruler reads 8.5
